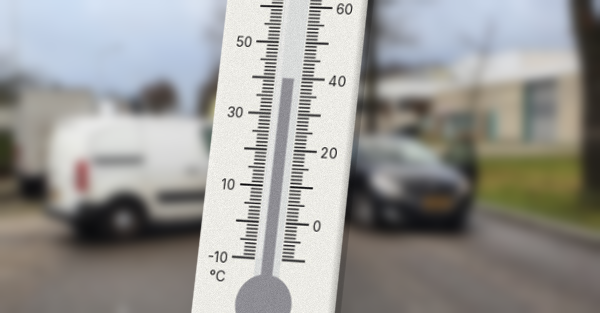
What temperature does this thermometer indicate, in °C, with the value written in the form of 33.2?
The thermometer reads 40
